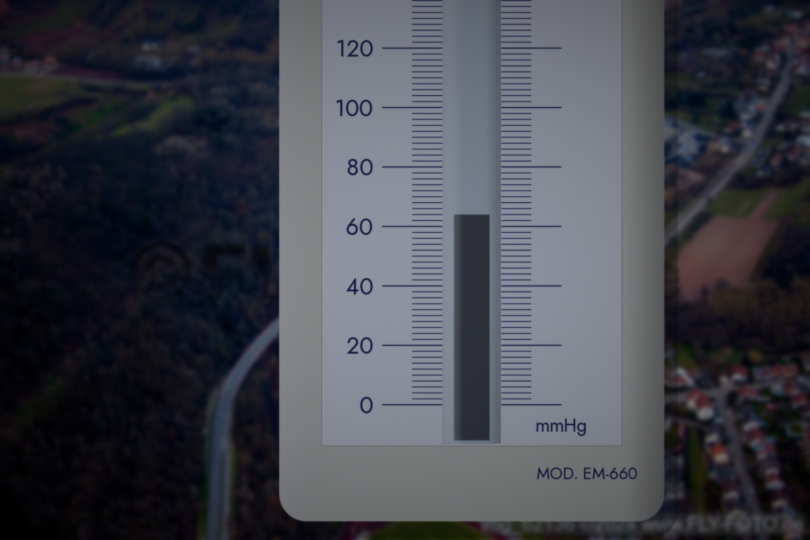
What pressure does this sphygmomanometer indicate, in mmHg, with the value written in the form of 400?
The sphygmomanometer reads 64
